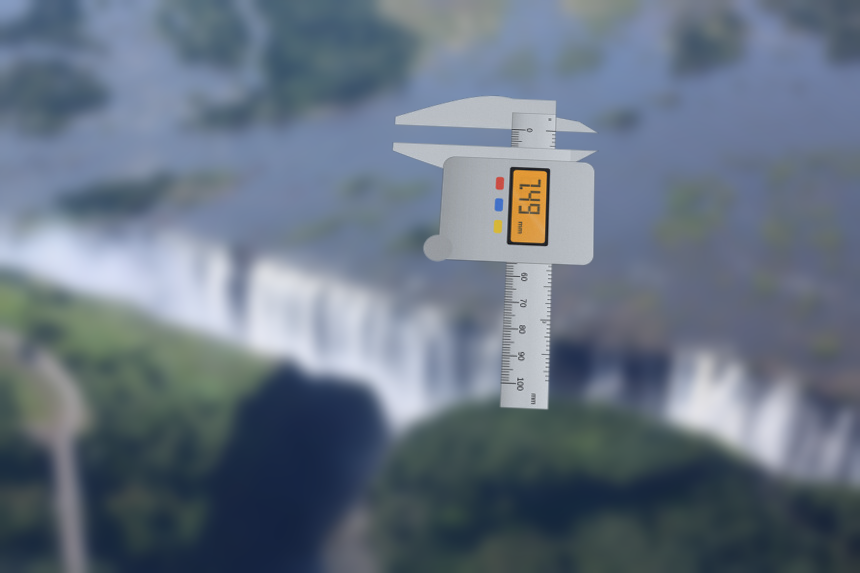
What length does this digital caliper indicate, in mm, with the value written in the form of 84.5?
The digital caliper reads 7.49
